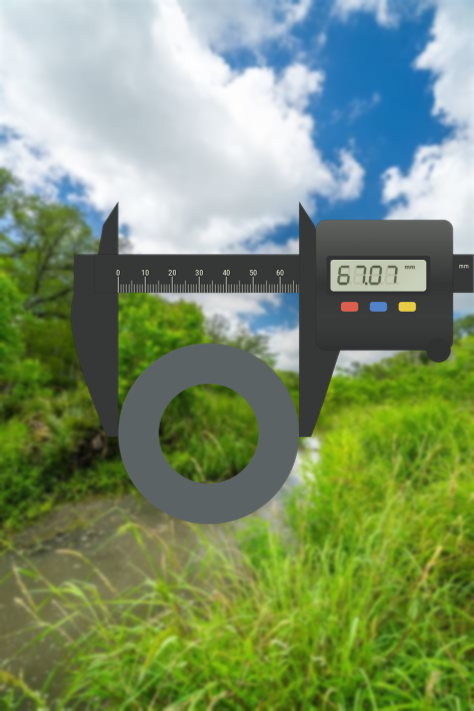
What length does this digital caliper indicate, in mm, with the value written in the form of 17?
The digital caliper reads 67.07
